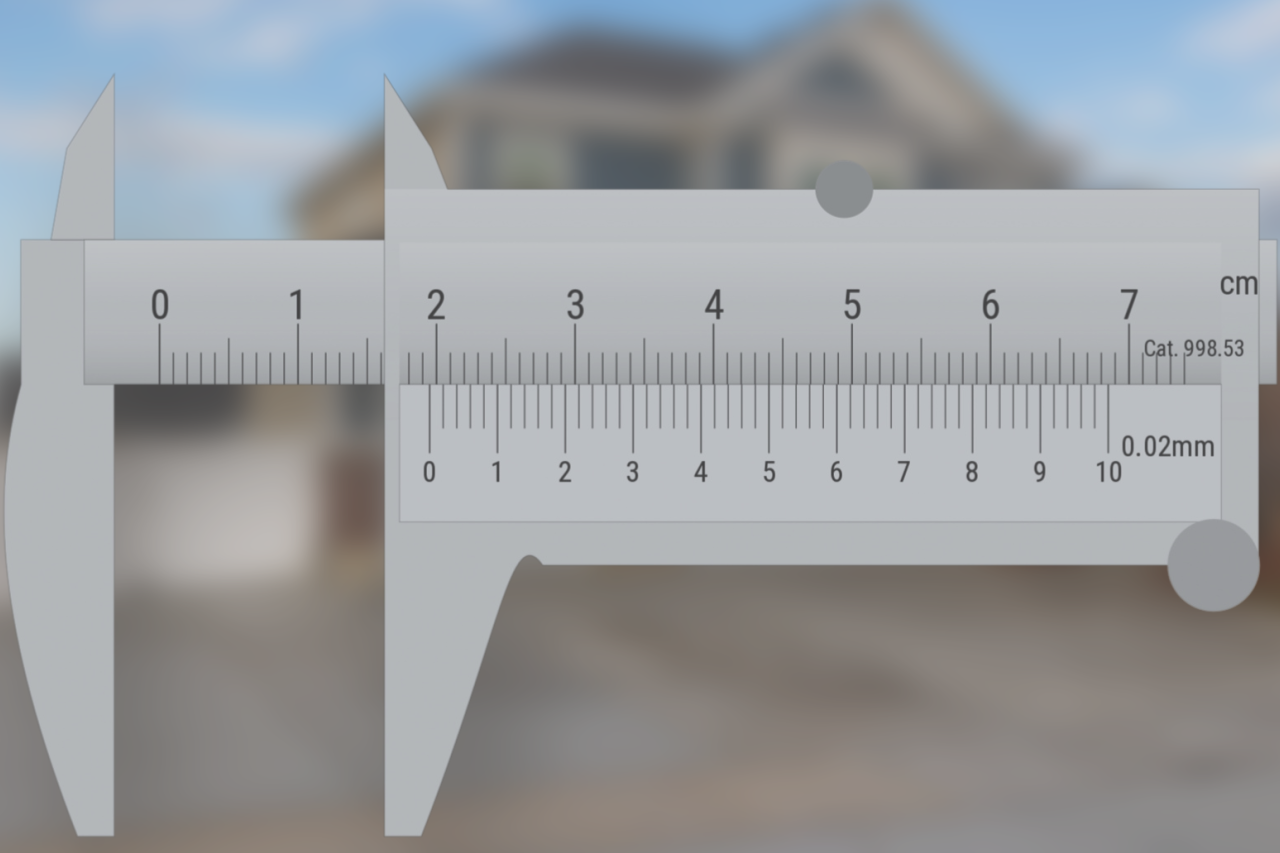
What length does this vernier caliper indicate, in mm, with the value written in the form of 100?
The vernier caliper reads 19.5
